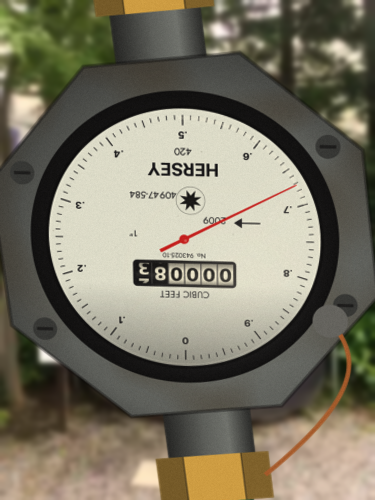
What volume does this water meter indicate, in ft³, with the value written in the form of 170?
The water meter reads 82.67
